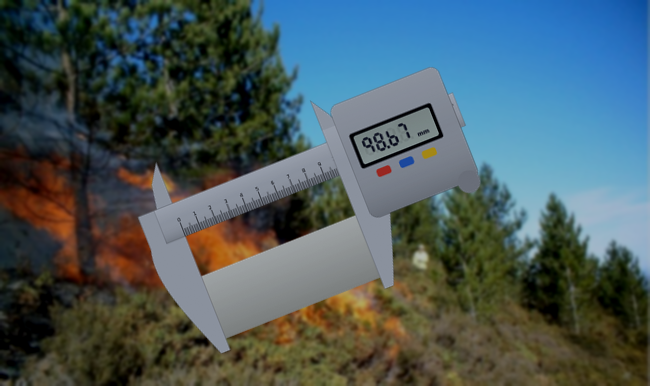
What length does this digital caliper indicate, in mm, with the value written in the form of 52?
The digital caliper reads 98.67
